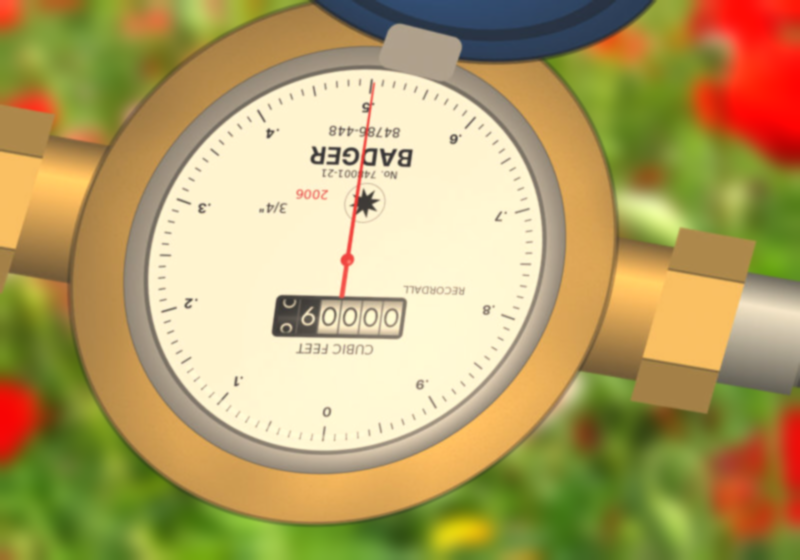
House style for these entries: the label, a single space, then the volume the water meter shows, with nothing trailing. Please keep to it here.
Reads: 98.50 ft³
